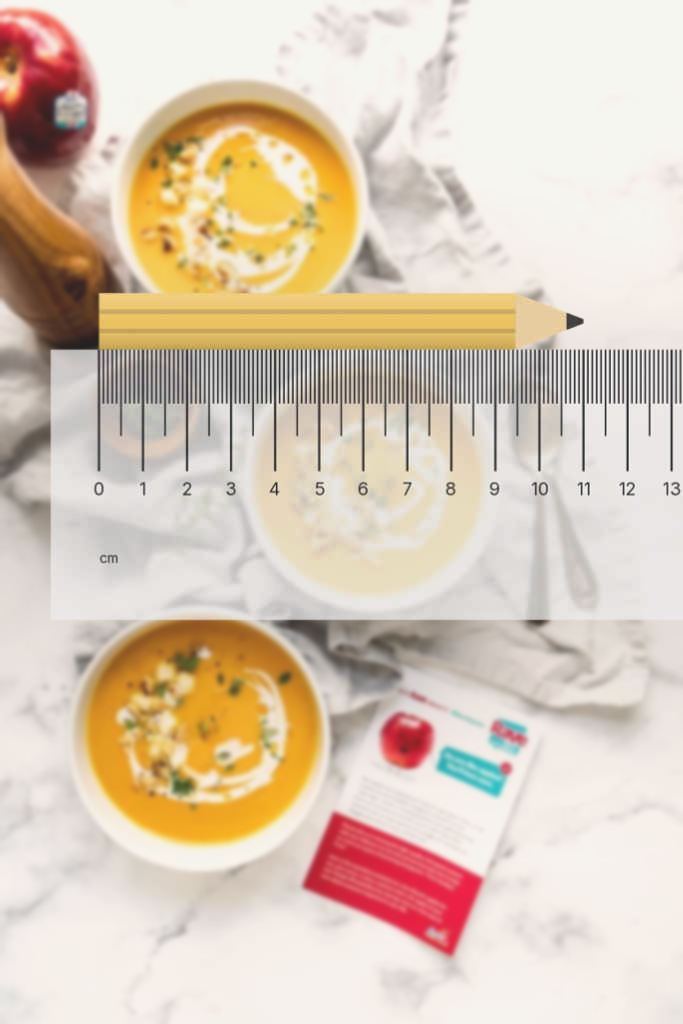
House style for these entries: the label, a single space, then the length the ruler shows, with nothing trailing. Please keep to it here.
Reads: 11 cm
